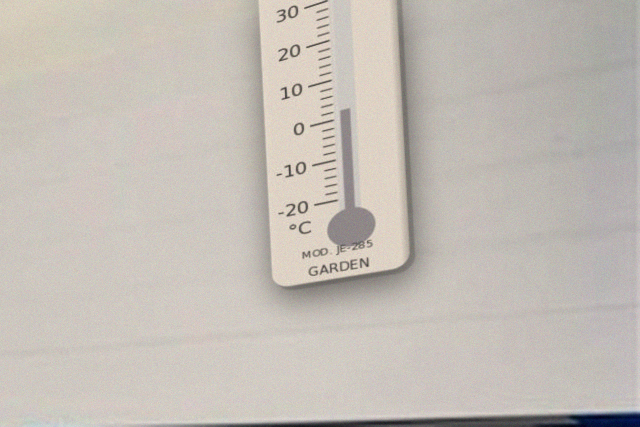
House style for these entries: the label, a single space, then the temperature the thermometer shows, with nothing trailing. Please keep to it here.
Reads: 2 °C
